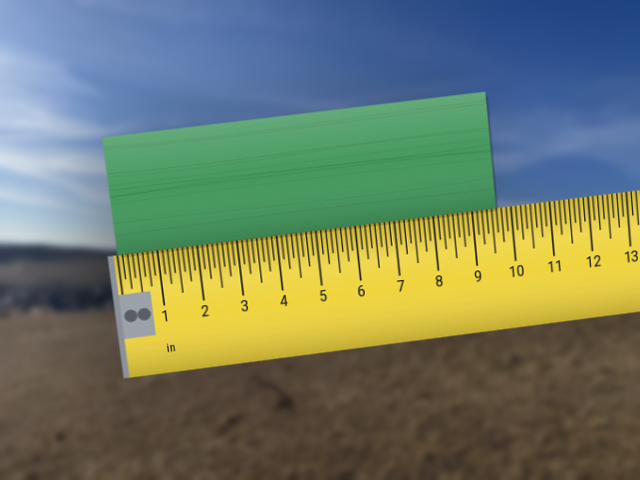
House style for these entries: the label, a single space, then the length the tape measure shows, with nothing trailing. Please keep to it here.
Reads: 9.625 in
